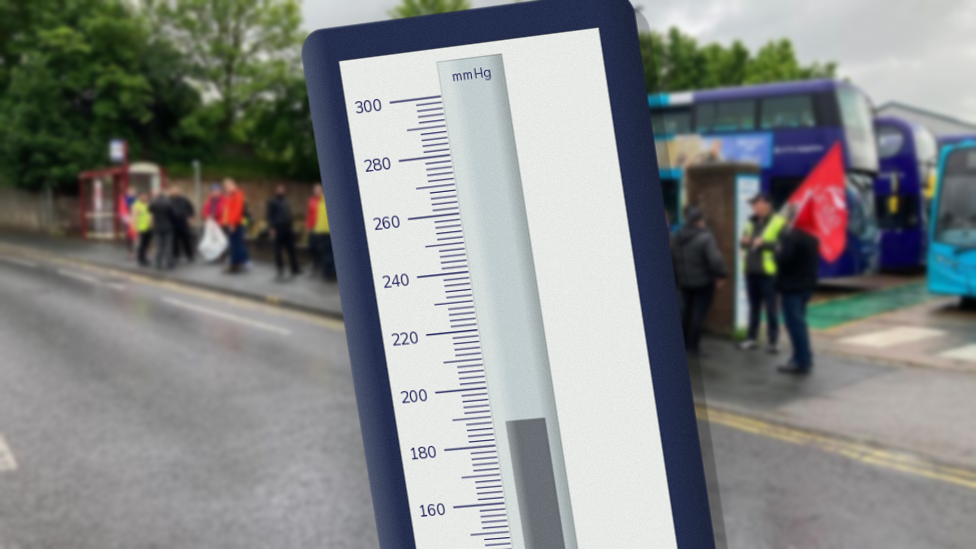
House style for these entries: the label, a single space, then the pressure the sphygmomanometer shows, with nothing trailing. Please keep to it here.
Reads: 188 mmHg
